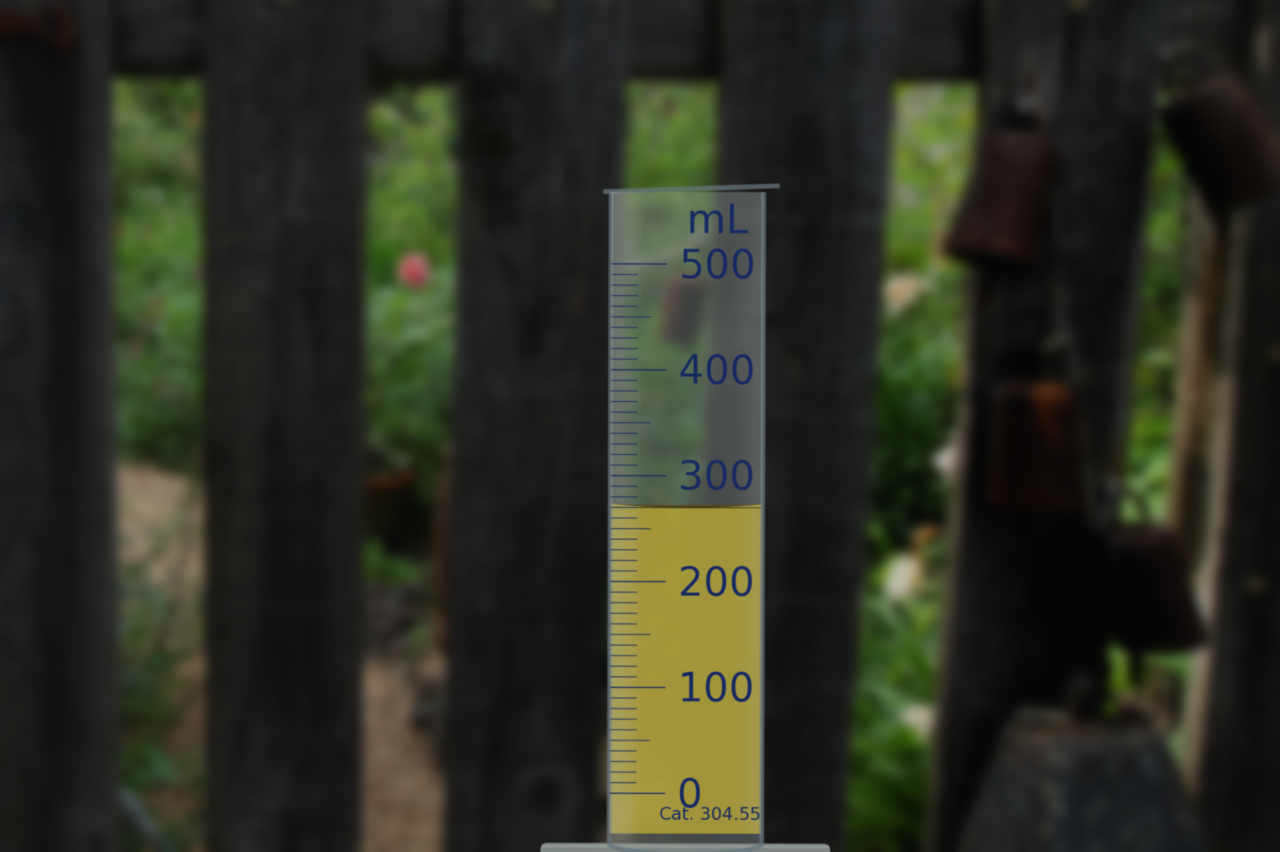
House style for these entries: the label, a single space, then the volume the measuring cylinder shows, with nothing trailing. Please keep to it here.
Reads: 270 mL
